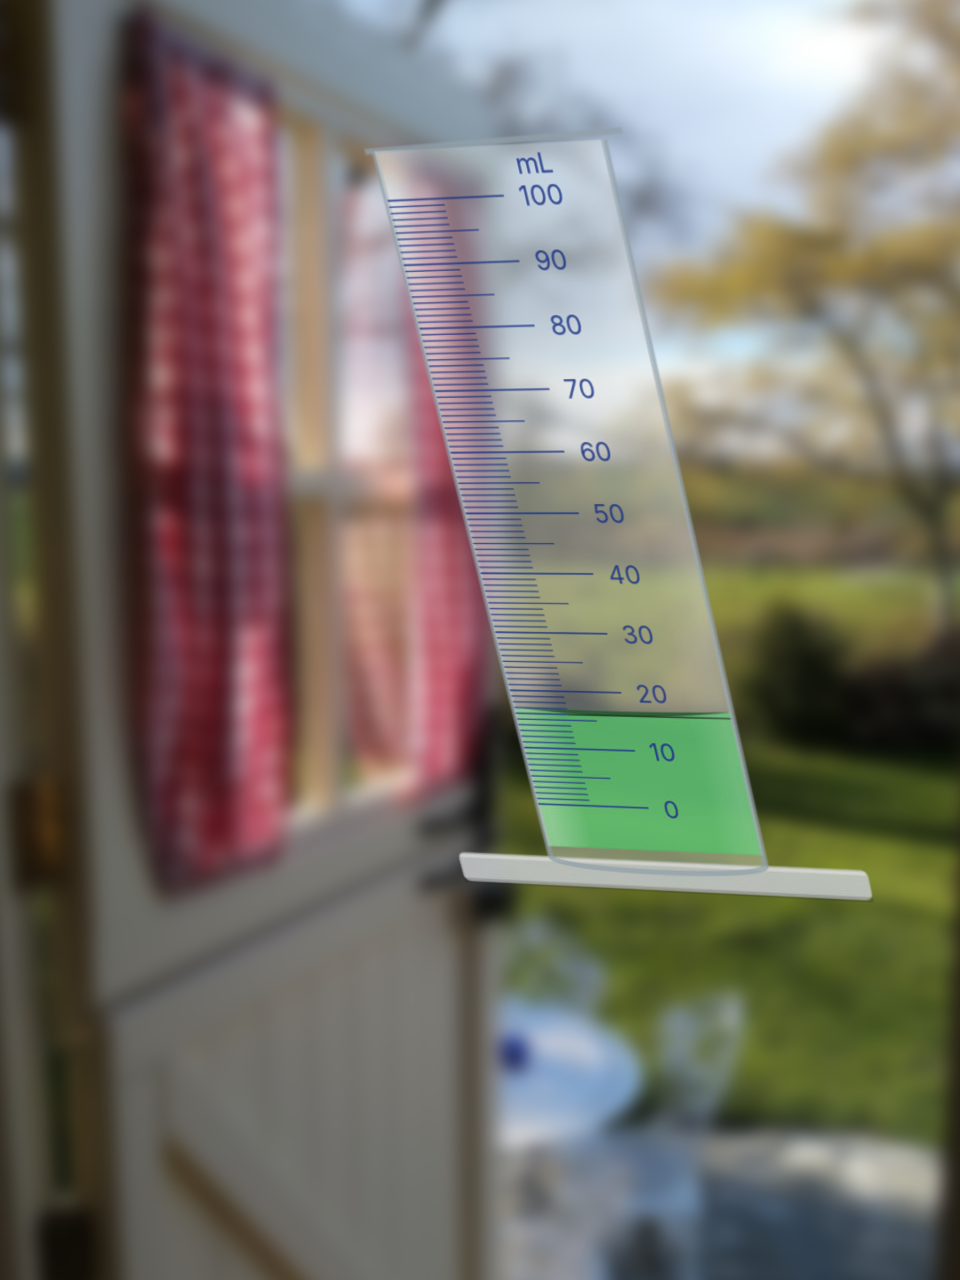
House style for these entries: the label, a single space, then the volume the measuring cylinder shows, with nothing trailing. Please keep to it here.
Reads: 16 mL
